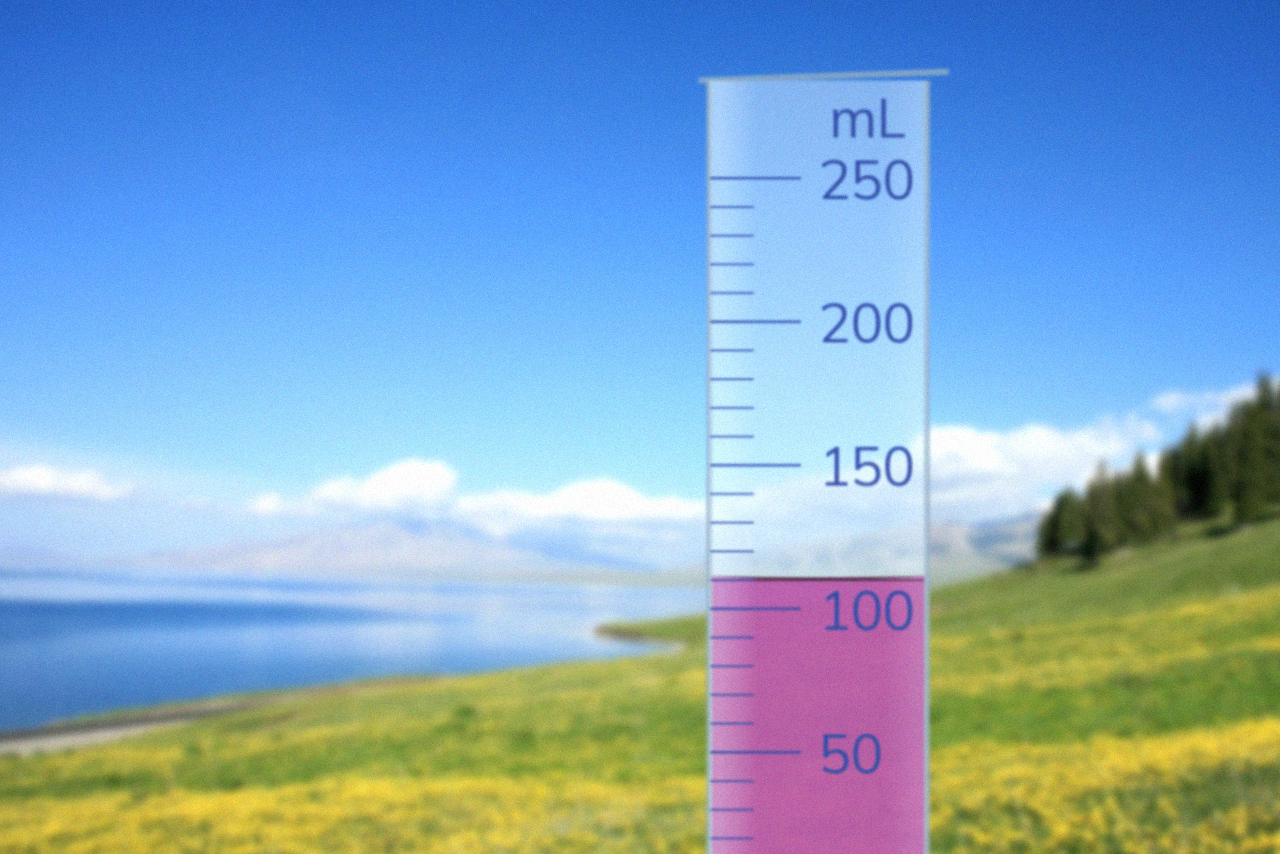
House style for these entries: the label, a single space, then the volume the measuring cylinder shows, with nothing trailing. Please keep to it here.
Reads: 110 mL
